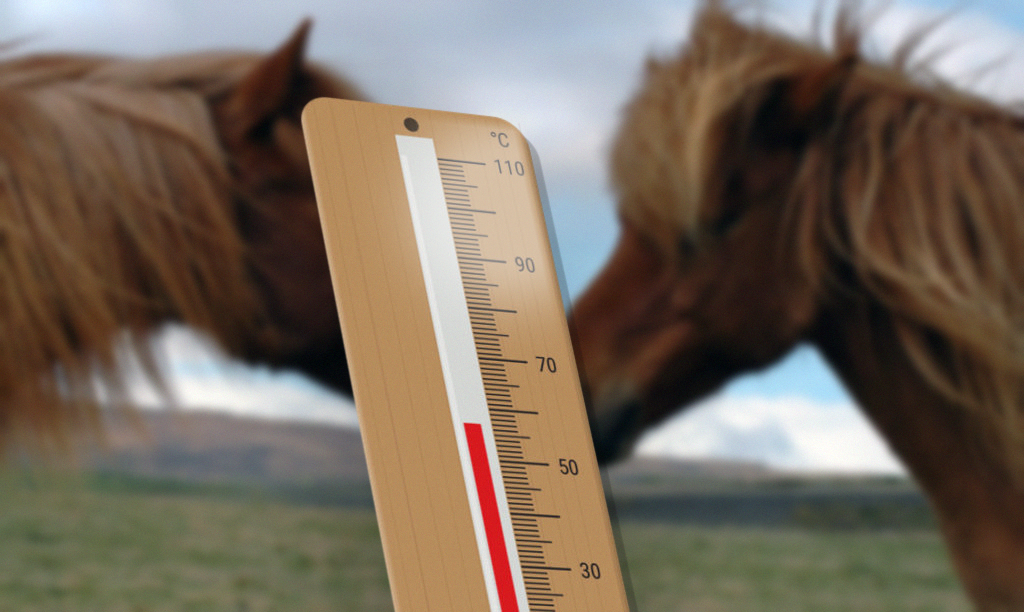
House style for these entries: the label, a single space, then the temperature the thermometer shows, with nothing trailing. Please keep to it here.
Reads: 57 °C
